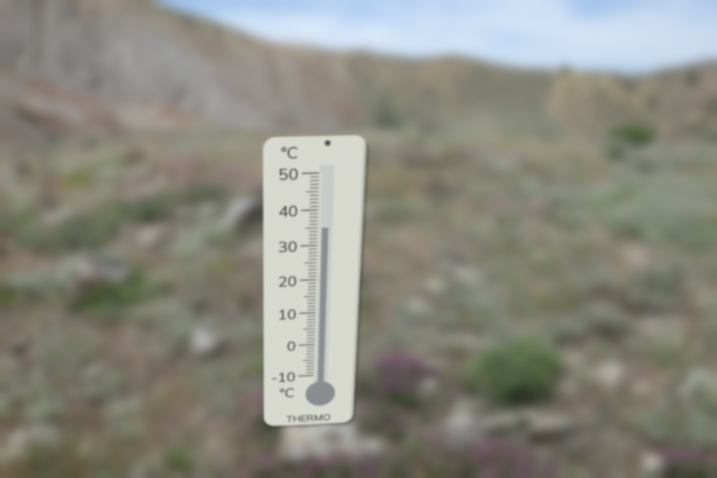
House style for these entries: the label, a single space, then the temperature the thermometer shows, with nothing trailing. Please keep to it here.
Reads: 35 °C
